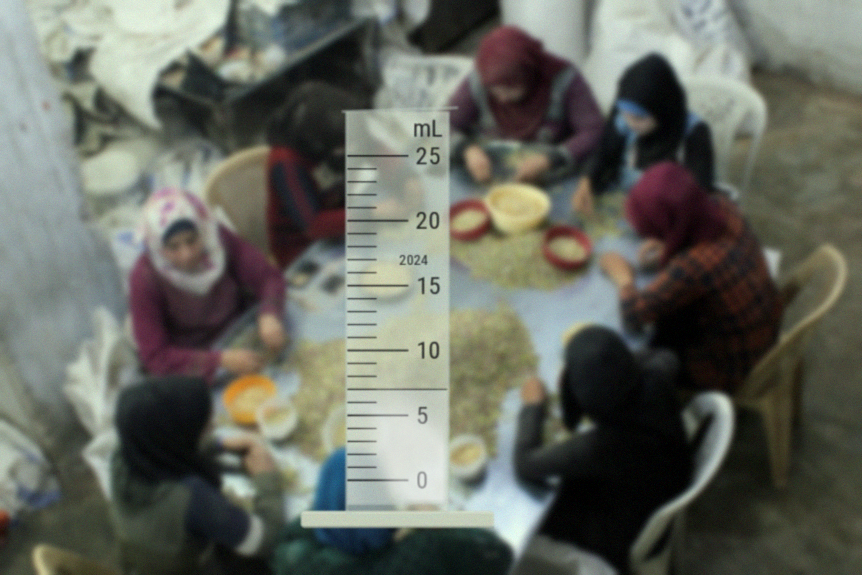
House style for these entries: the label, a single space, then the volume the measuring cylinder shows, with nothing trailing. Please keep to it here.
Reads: 7 mL
